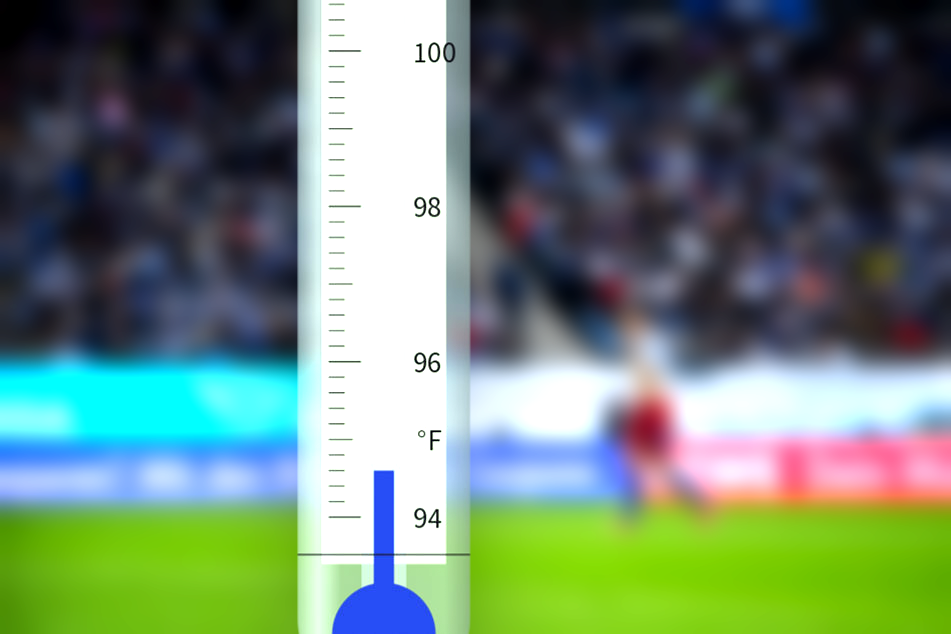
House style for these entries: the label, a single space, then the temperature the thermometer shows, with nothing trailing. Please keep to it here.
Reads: 94.6 °F
